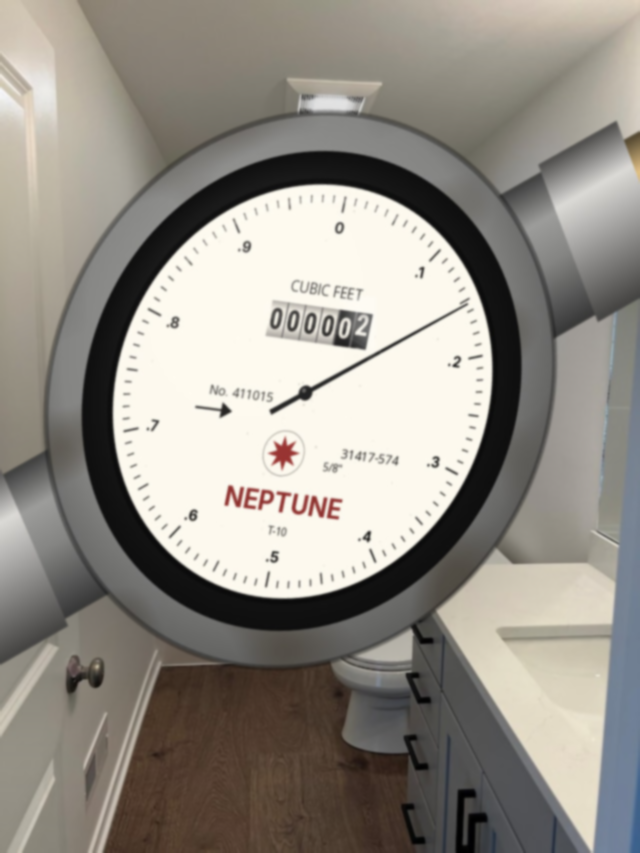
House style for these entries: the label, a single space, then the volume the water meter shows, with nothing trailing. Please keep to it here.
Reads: 2.15 ft³
